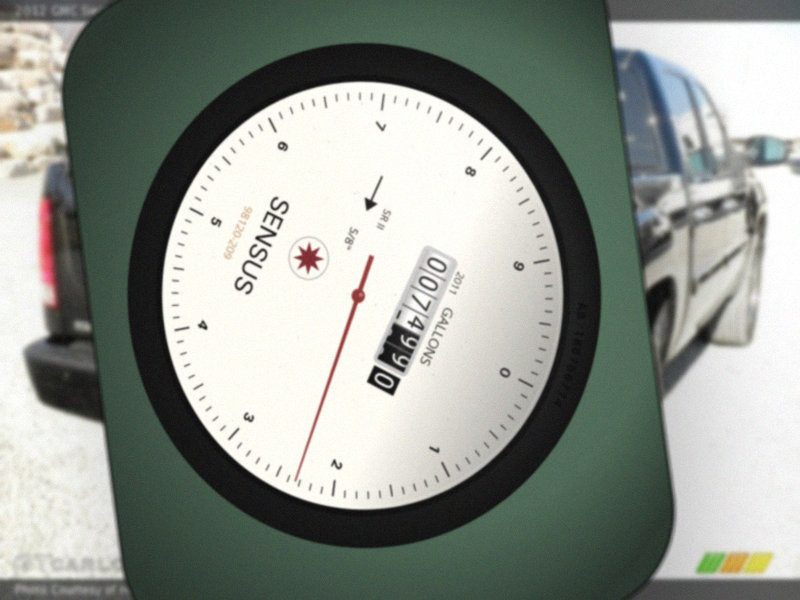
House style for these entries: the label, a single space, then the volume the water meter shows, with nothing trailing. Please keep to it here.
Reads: 74992.3 gal
